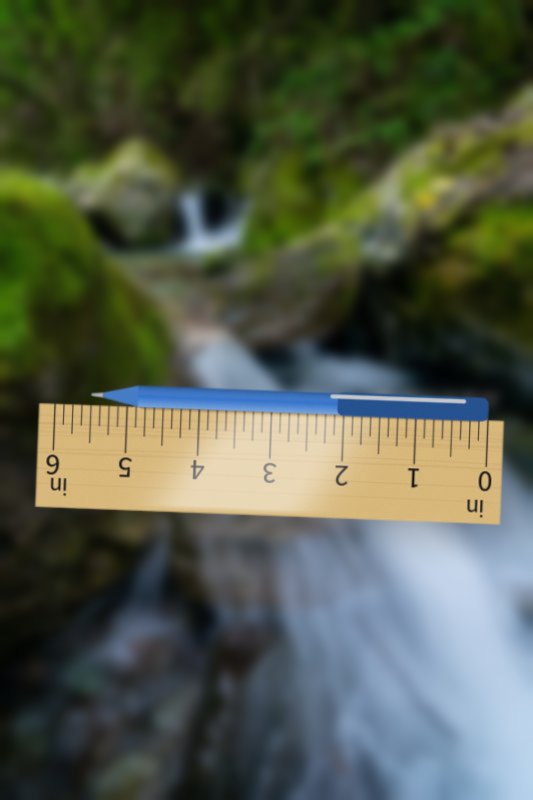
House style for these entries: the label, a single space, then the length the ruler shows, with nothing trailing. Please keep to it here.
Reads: 5.5 in
